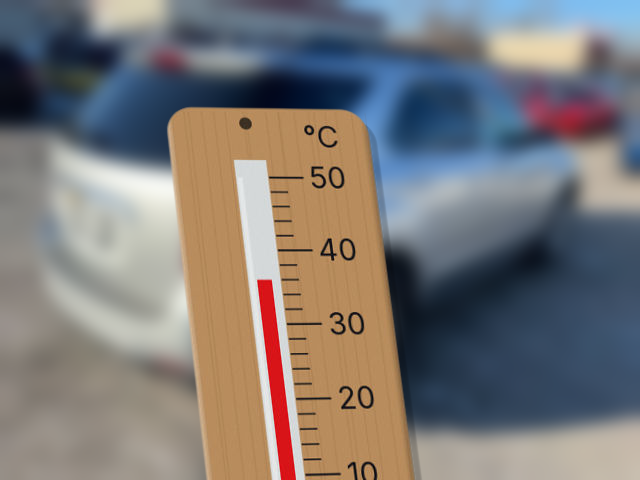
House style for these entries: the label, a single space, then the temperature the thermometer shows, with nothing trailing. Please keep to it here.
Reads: 36 °C
